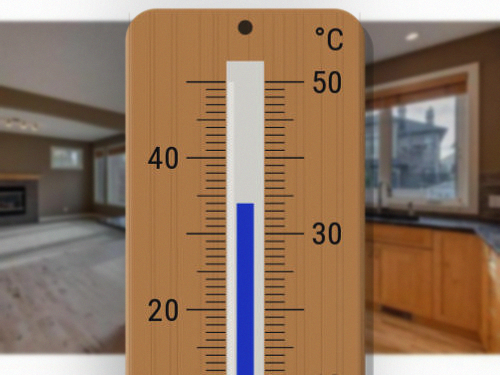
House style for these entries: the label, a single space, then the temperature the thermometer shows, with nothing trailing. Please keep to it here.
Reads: 34 °C
